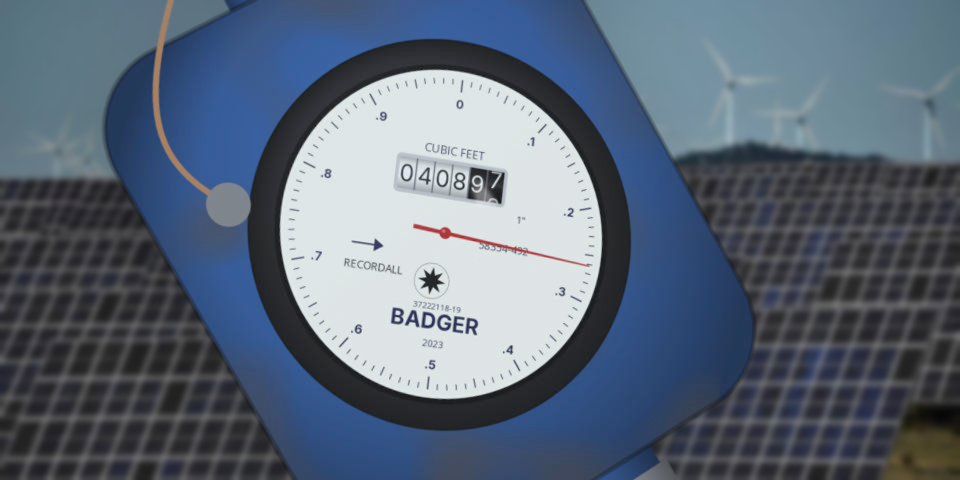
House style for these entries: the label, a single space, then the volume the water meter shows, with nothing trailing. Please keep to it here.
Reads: 40897.26 ft³
